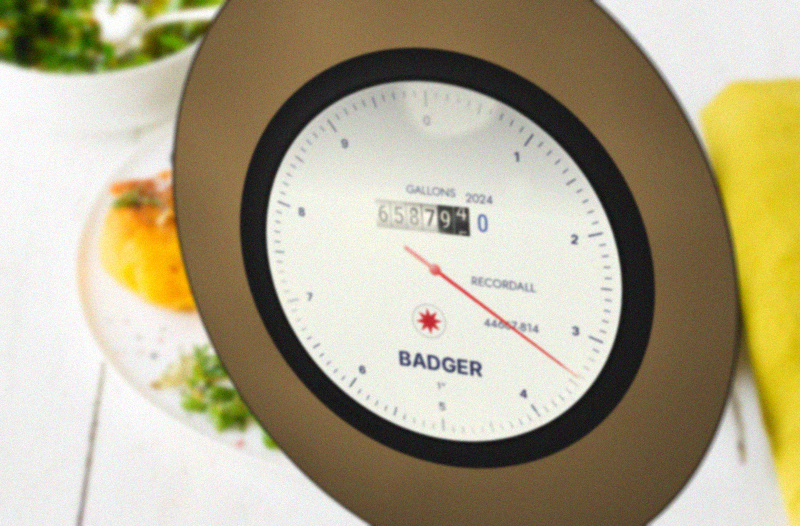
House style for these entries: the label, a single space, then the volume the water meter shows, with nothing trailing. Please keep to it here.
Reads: 6587943.4 gal
